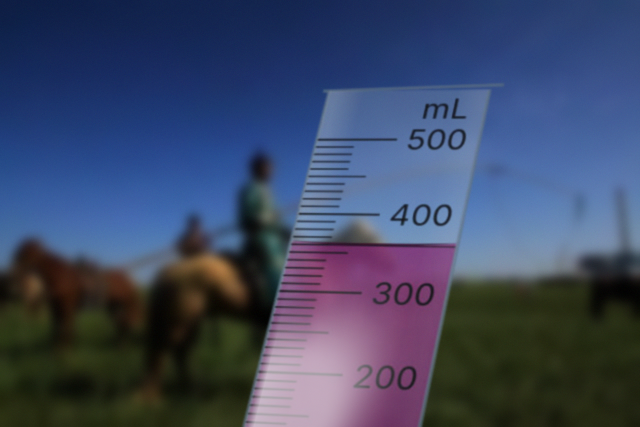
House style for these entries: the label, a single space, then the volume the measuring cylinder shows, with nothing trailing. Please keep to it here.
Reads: 360 mL
